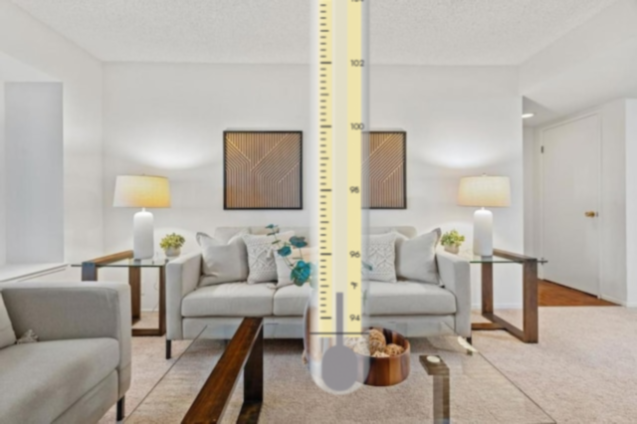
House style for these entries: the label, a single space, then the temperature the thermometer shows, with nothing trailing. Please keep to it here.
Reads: 94.8 °F
